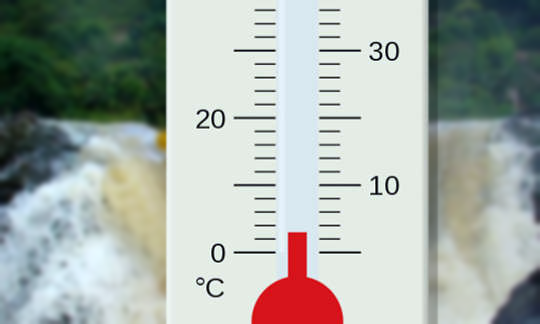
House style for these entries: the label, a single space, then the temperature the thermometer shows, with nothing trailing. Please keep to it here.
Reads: 3 °C
